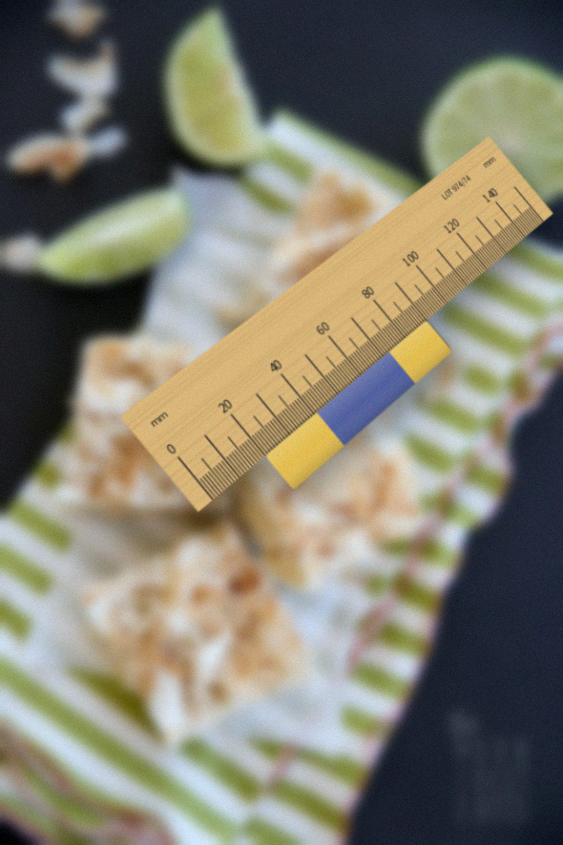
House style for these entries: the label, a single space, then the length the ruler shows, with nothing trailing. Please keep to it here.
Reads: 70 mm
